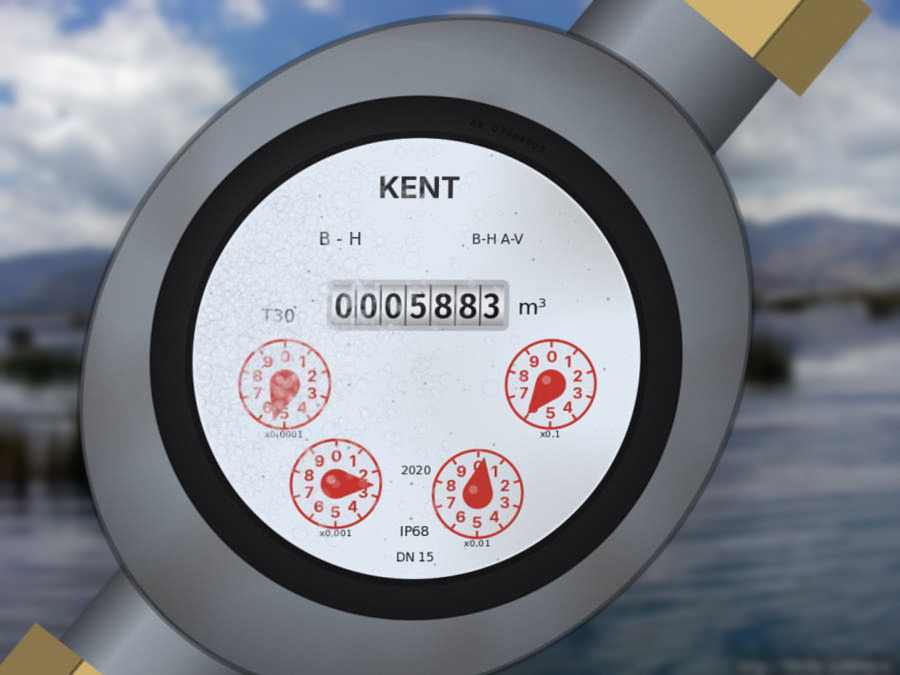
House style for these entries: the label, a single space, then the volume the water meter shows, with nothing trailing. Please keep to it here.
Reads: 5883.6025 m³
